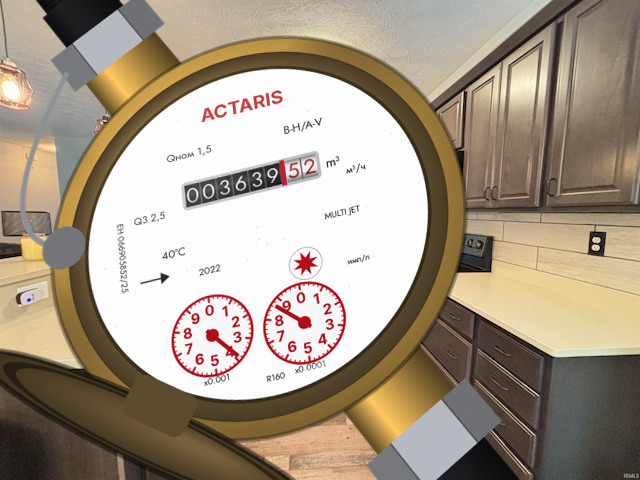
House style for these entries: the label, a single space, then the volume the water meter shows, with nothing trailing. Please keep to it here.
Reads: 3639.5238 m³
